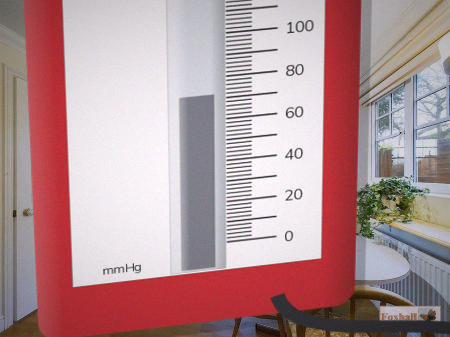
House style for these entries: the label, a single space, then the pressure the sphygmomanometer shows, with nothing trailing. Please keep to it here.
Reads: 72 mmHg
